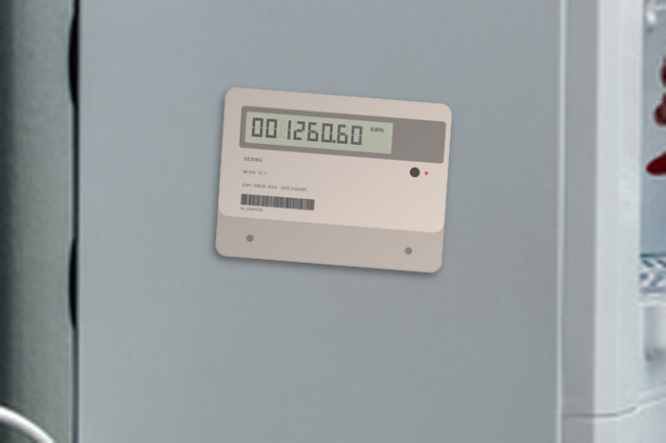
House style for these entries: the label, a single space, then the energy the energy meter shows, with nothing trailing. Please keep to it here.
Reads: 1260.60 kWh
